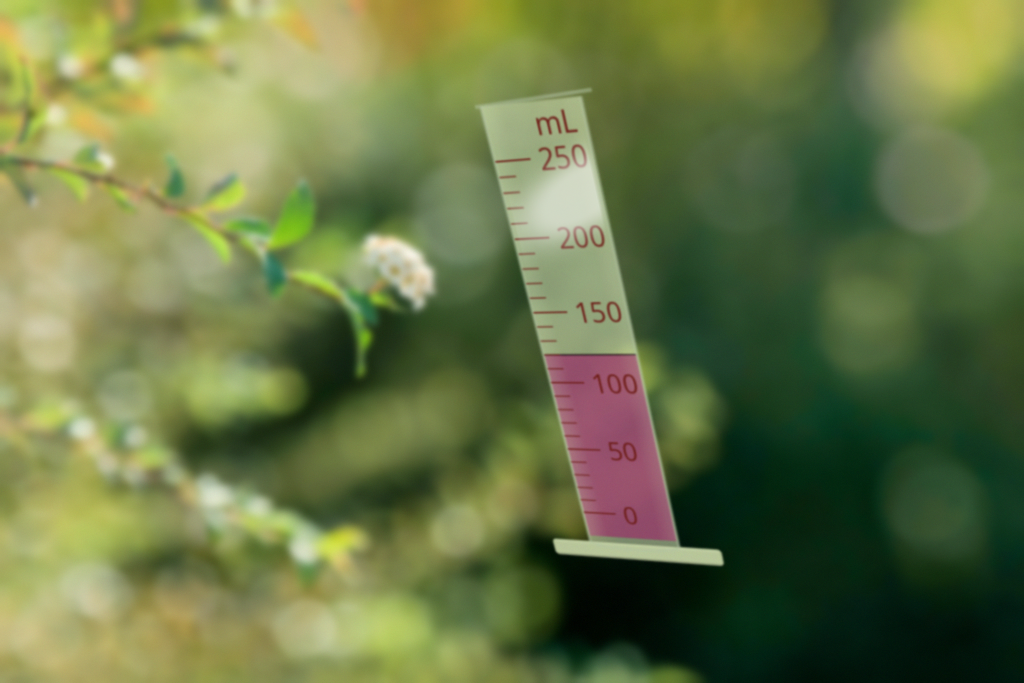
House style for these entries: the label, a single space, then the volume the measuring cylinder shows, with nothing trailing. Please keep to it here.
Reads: 120 mL
